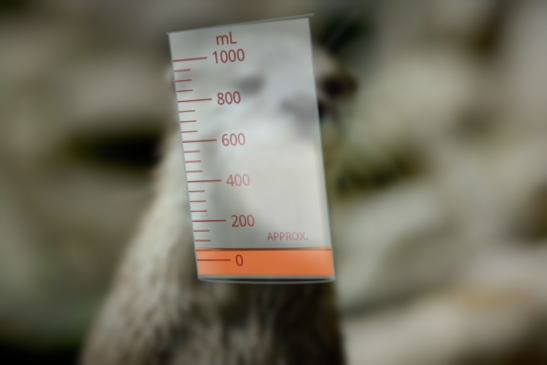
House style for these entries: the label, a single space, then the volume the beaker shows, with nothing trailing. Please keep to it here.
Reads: 50 mL
